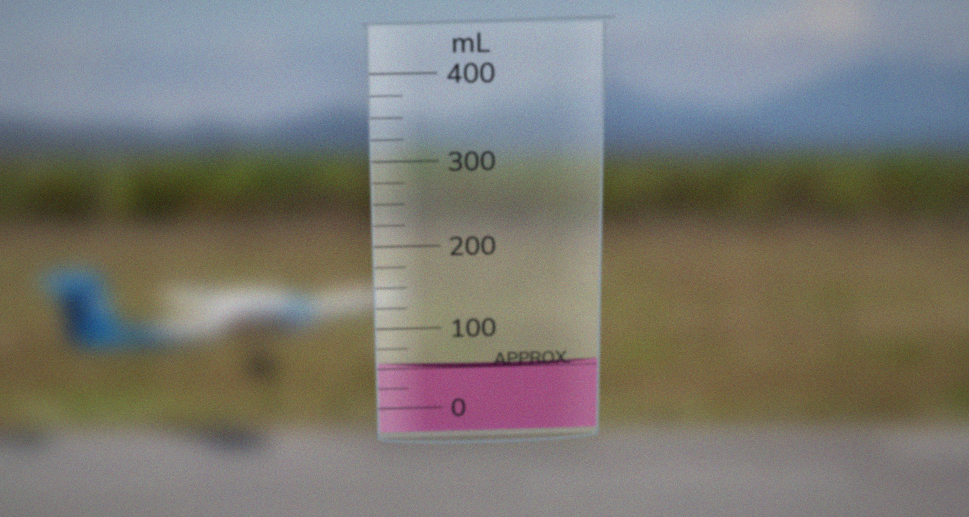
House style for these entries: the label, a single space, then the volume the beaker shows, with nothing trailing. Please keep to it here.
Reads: 50 mL
